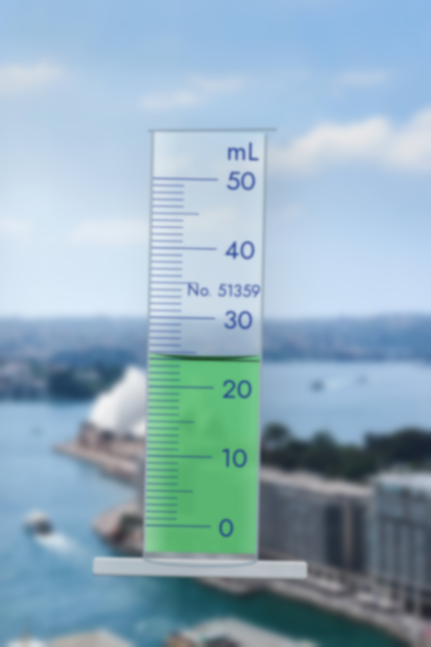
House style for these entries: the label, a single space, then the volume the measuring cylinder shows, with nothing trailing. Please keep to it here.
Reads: 24 mL
